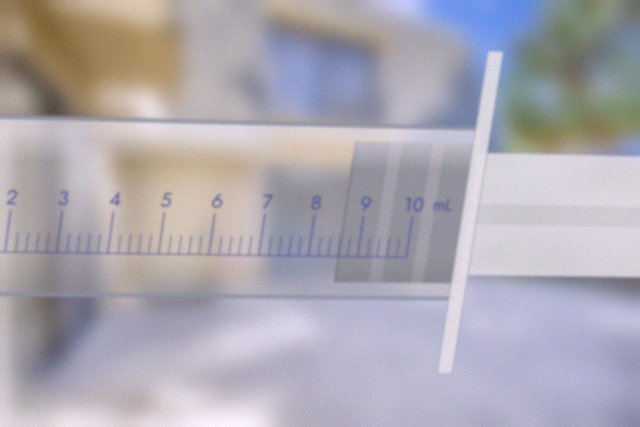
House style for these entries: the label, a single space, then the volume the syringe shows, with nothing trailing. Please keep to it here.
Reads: 8.6 mL
